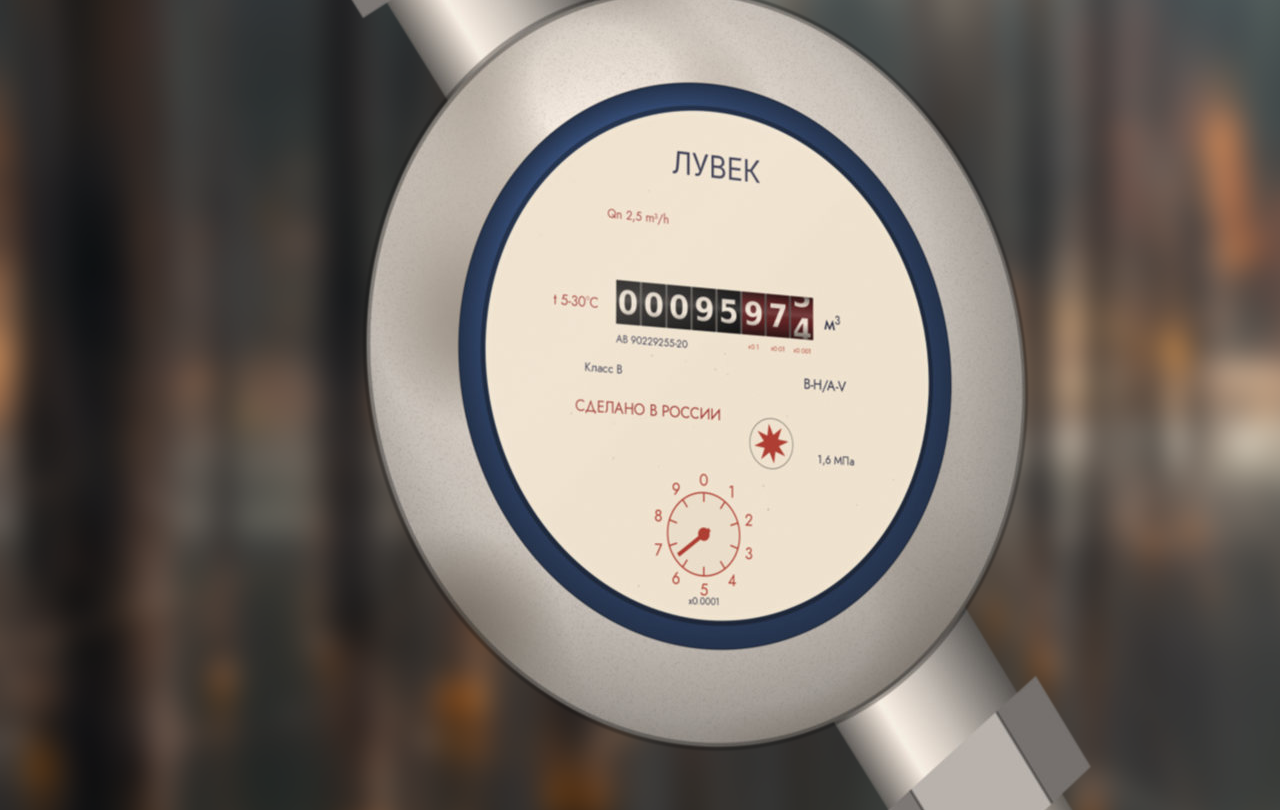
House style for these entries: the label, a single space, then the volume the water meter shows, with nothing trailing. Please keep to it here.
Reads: 95.9736 m³
